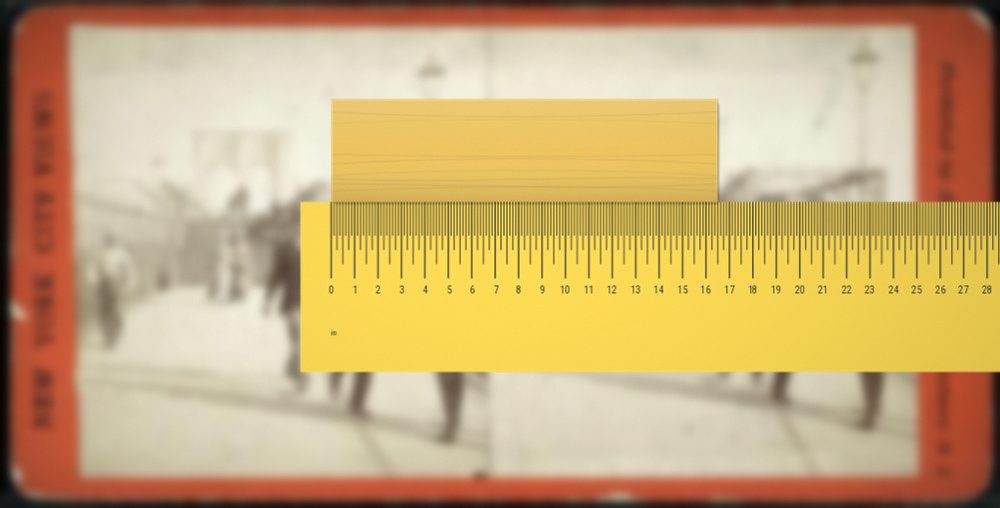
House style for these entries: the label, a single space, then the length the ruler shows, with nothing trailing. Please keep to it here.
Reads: 16.5 in
